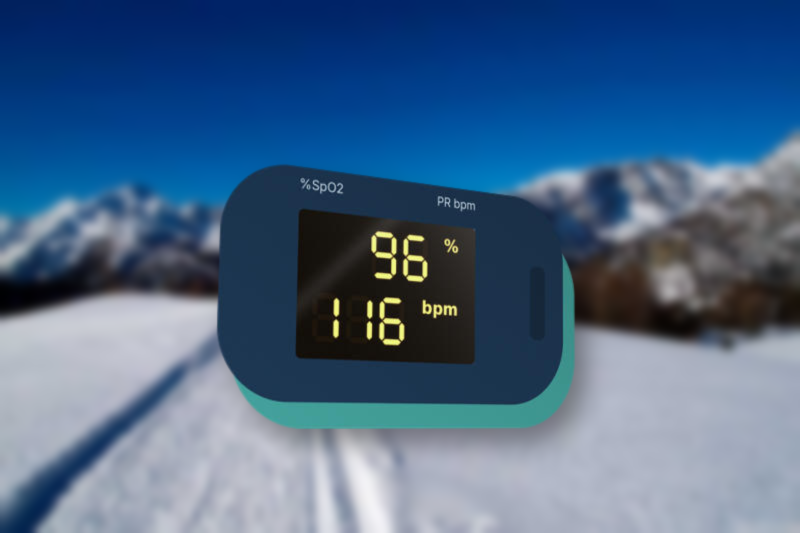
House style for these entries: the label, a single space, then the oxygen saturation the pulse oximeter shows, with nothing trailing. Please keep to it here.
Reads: 96 %
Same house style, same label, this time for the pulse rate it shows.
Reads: 116 bpm
